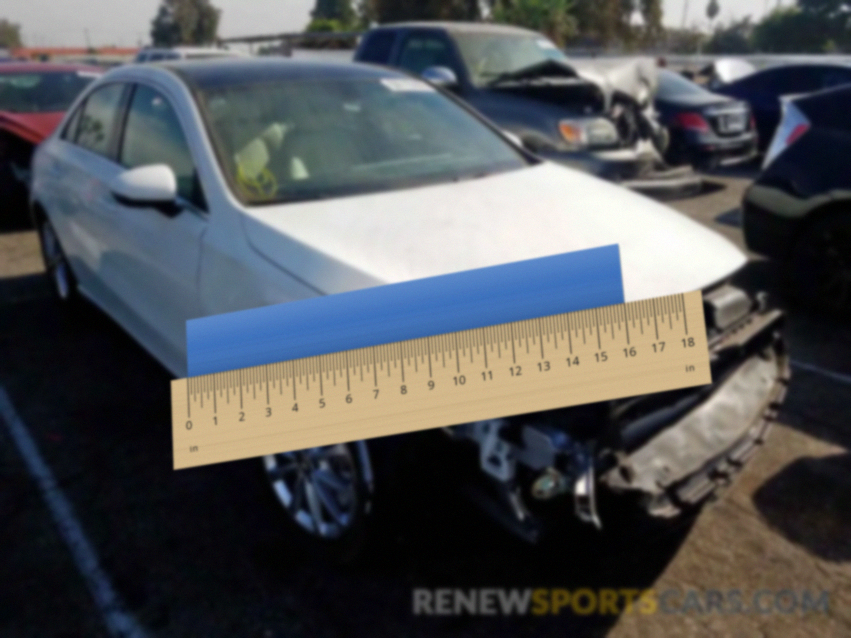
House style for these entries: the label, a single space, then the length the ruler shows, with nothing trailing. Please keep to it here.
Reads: 16 in
